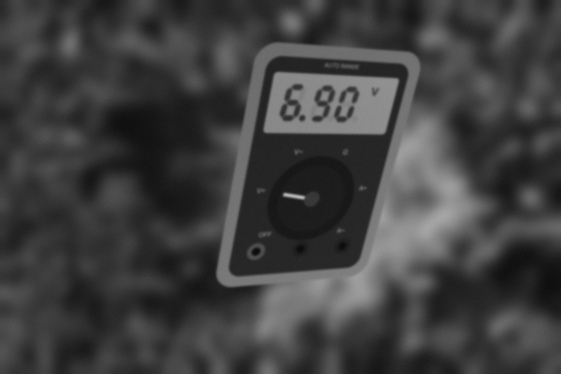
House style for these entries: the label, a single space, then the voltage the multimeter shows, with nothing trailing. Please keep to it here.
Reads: 6.90 V
